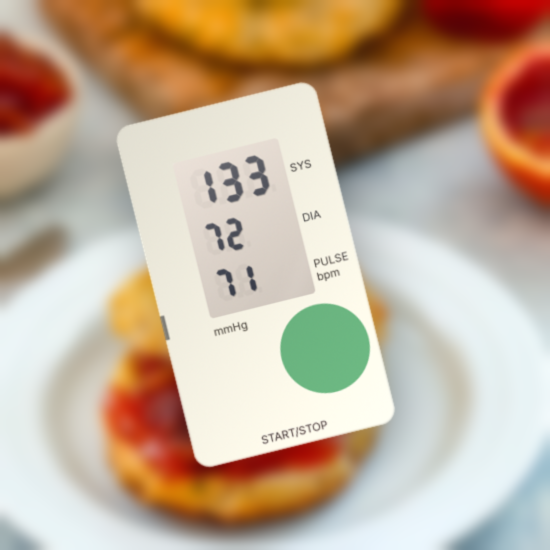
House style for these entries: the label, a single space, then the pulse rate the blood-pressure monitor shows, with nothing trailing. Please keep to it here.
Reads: 71 bpm
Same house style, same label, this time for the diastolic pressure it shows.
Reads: 72 mmHg
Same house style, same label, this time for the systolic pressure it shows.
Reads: 133 mmHg
